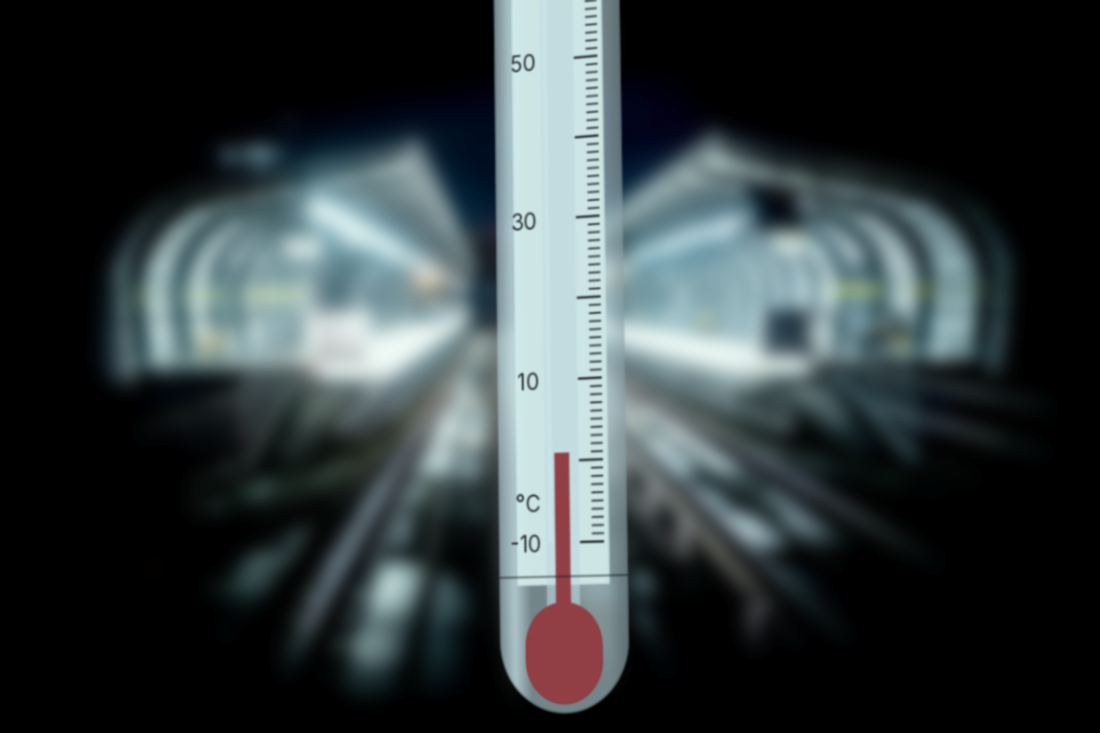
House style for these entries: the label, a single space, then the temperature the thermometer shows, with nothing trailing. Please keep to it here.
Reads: 1 °C
